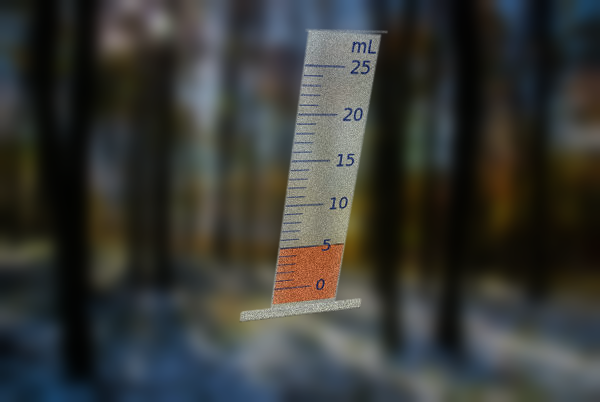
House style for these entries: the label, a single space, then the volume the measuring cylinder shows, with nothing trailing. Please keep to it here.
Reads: 5 mL
